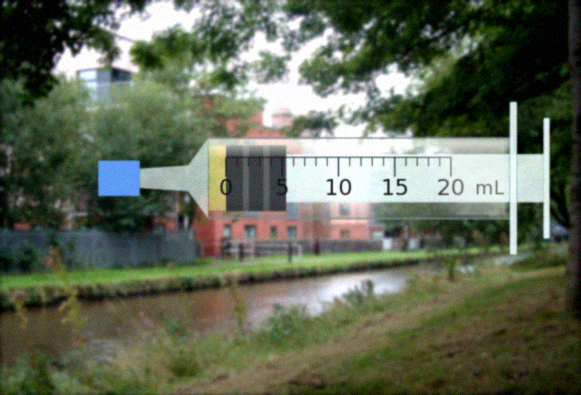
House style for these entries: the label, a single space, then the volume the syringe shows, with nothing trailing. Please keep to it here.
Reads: 0 mL
